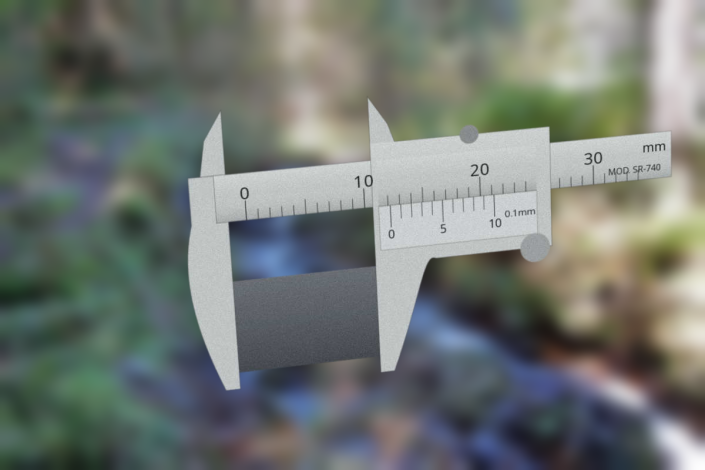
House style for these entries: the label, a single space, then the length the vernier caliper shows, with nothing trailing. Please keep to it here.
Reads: 12.2 mm
